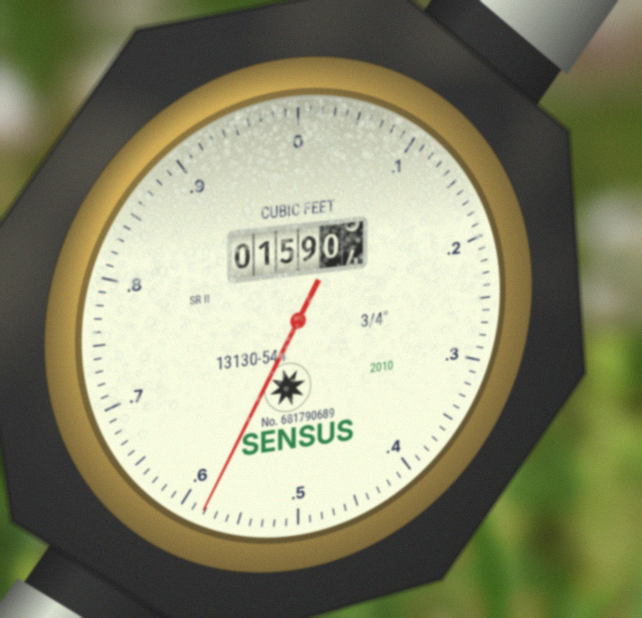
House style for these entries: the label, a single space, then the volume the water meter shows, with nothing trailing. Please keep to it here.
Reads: 15903.58 ft³
